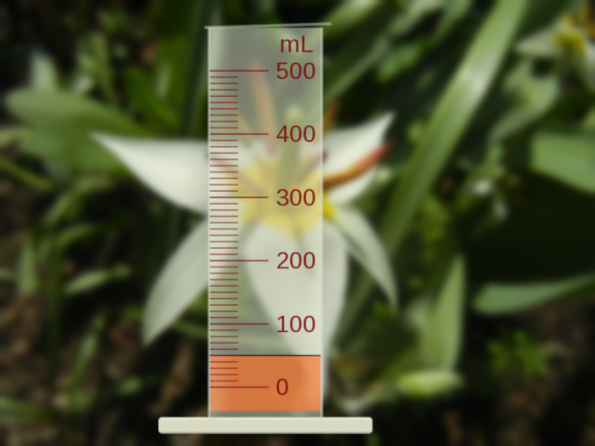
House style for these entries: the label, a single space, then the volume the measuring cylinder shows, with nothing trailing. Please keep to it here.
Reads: 50 mL
